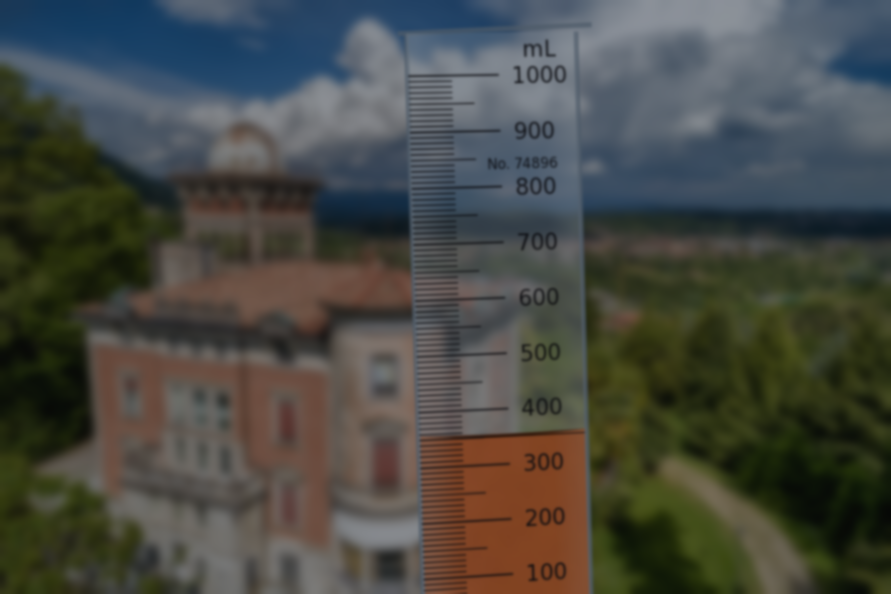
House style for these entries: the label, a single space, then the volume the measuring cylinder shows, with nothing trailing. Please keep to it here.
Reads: 350 mL
